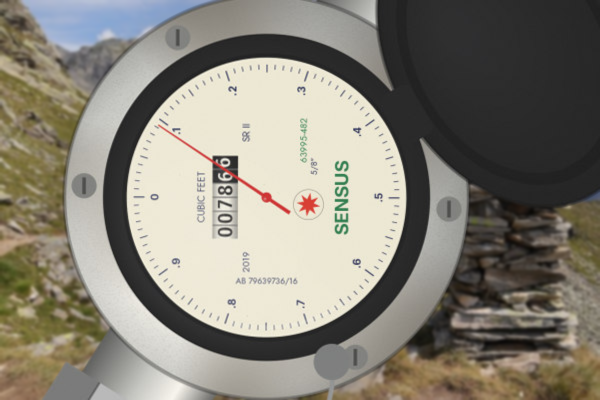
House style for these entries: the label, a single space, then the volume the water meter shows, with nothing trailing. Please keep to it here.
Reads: 7866.09 ft³
